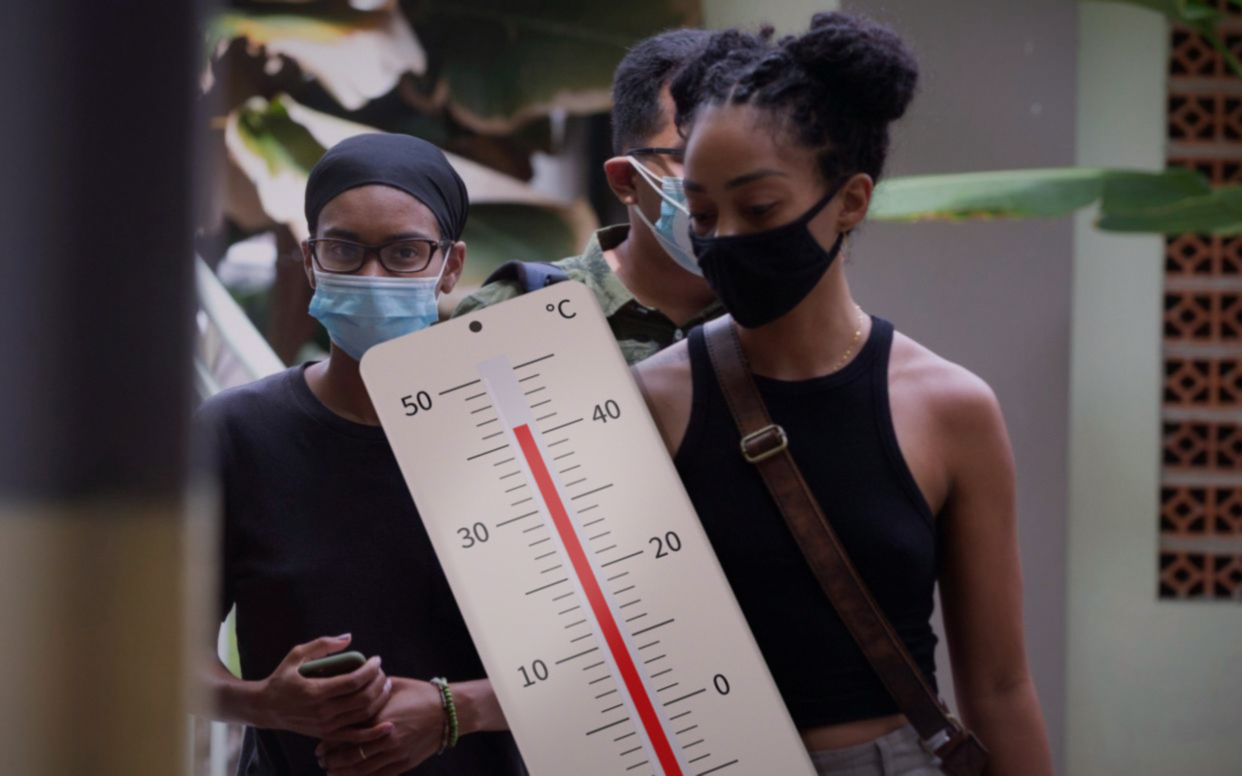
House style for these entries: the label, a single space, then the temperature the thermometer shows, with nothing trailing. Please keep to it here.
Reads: 42 °C
